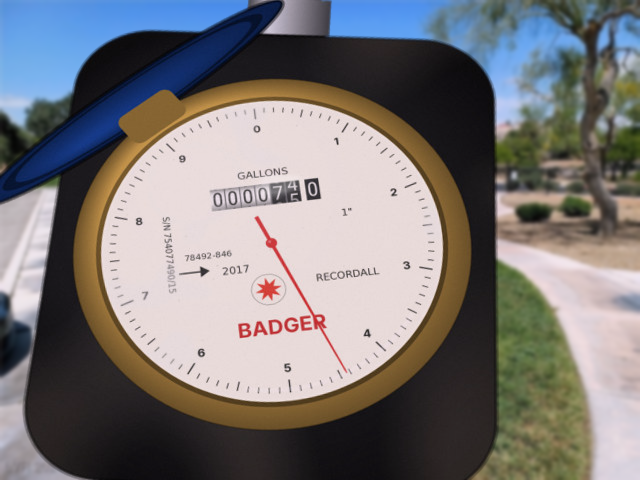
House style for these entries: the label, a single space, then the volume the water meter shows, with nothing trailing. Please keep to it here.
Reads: 744.4 gal
